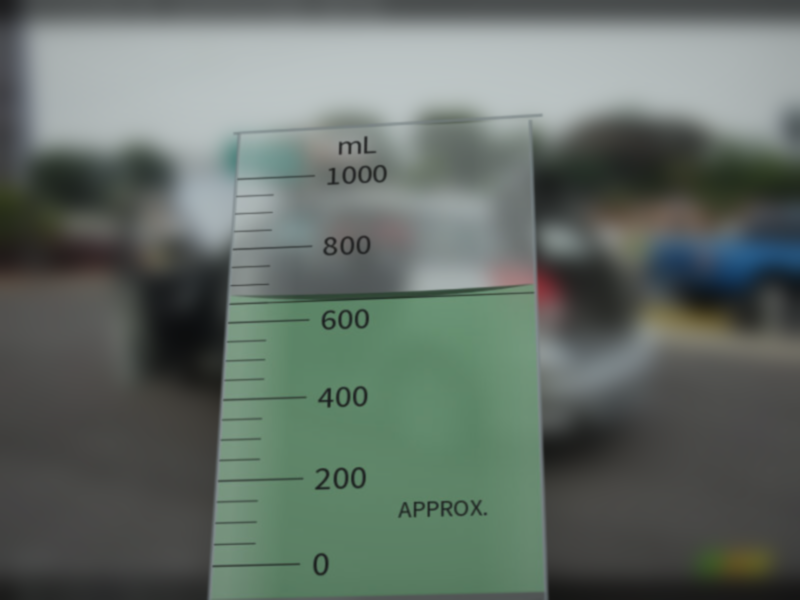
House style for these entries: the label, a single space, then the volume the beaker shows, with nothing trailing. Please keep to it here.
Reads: 650 mL
